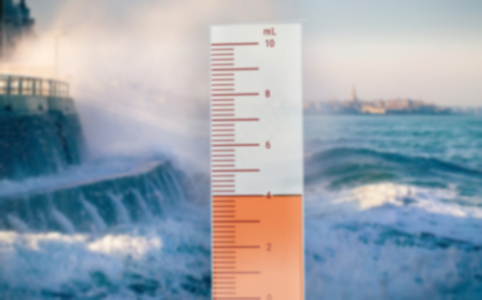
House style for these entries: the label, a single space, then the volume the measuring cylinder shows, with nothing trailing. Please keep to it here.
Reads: 4 mL
